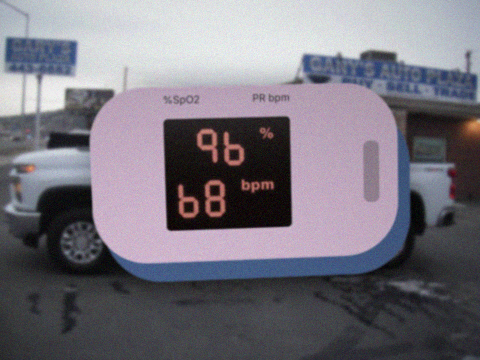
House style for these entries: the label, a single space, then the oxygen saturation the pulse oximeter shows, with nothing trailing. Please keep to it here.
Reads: 96 %
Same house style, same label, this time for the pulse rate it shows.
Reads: 68 bpm
